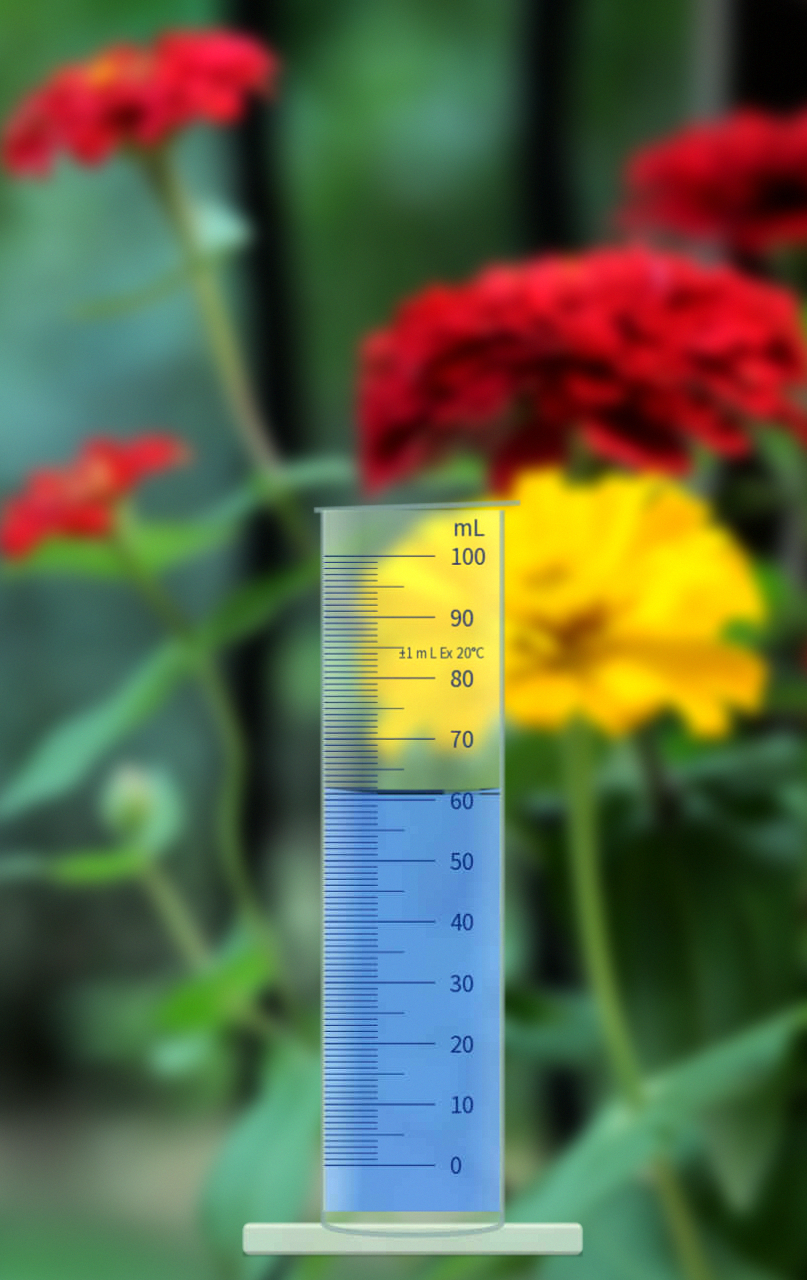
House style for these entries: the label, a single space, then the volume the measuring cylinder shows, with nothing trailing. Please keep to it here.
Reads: 61 mL
